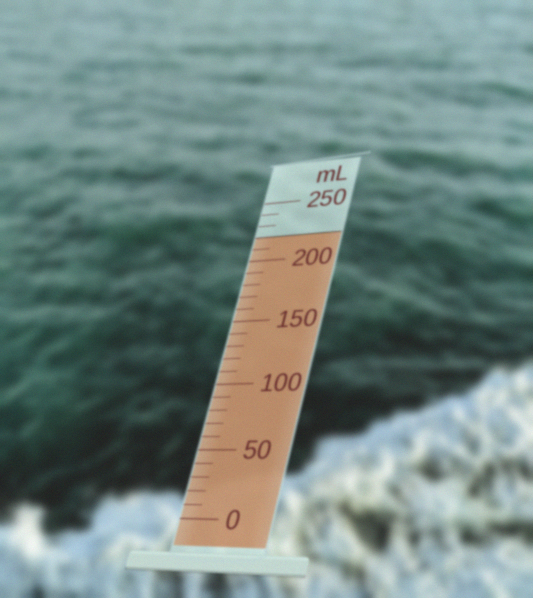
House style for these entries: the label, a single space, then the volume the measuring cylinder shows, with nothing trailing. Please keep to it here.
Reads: 220 mL
